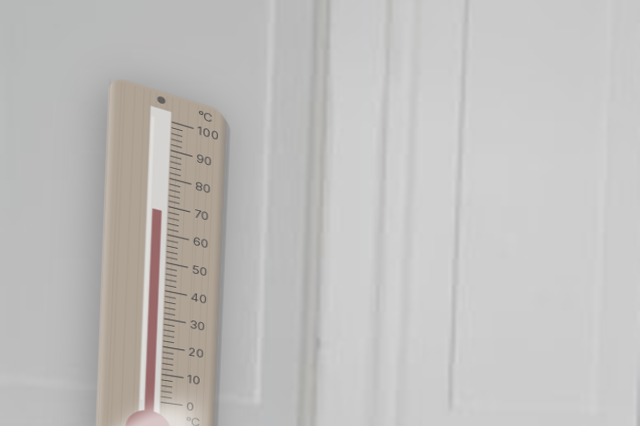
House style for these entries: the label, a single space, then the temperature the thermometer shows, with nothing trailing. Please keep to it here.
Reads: 68 °C
